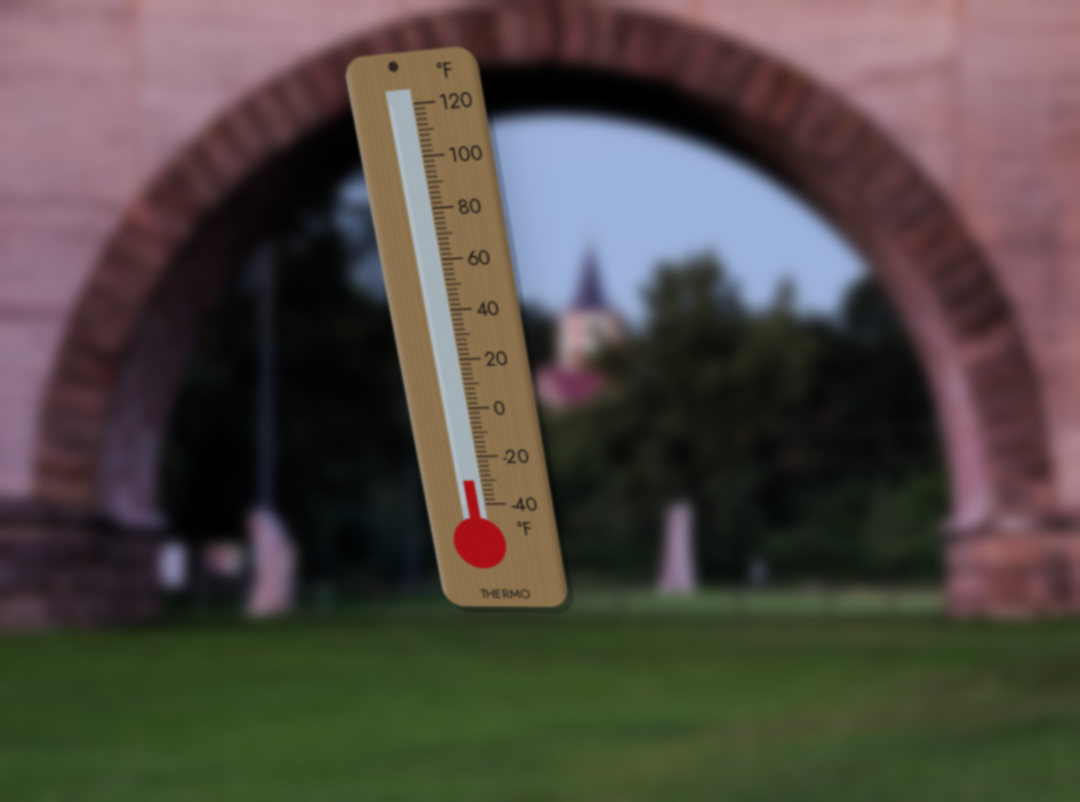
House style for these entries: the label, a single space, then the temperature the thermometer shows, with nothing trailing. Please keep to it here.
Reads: -30 °F
